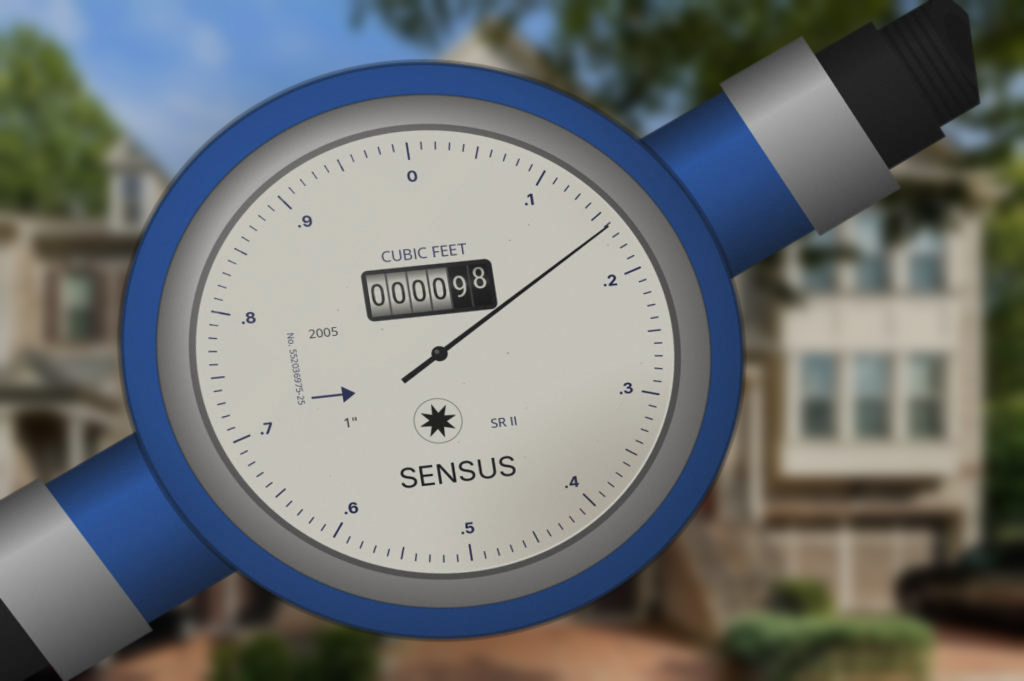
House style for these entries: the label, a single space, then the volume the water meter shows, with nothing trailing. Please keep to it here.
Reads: 98.16 ft³
